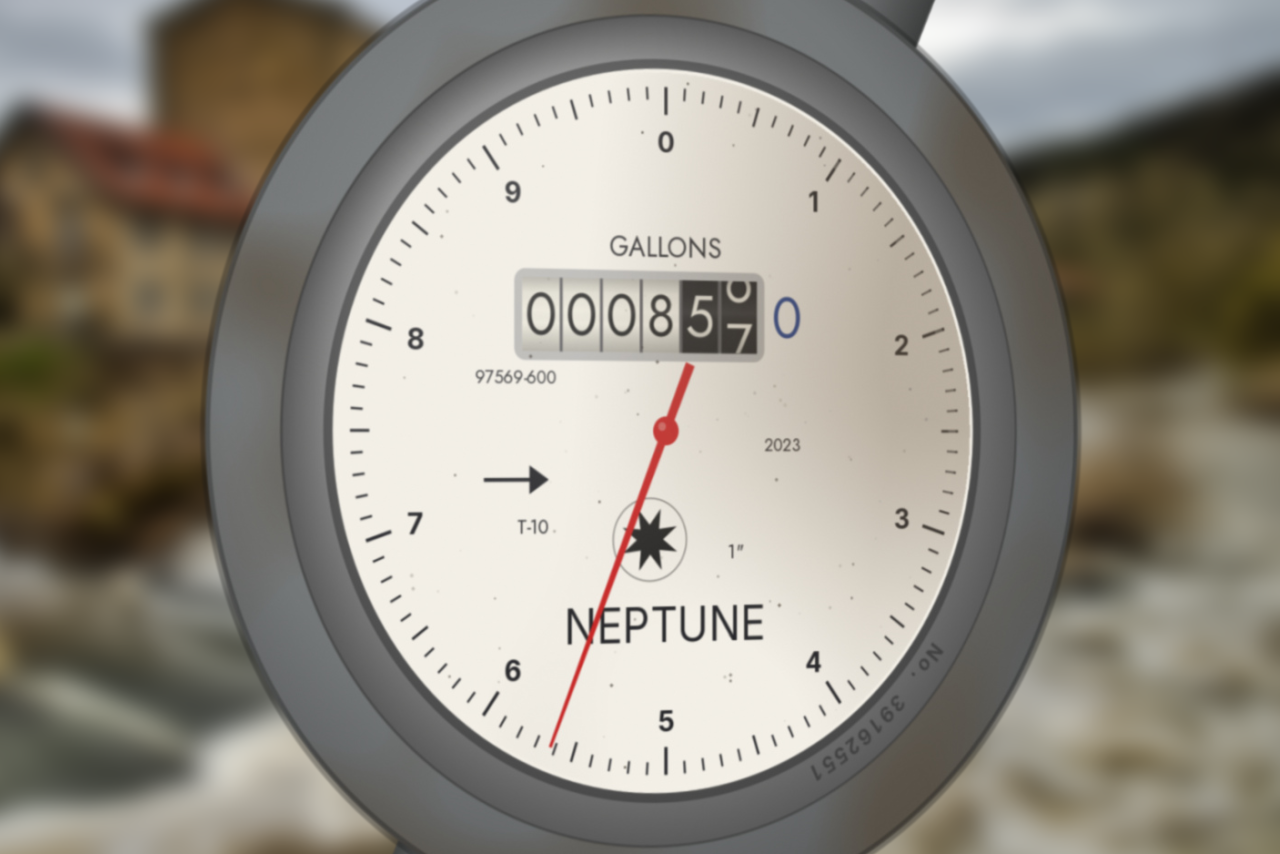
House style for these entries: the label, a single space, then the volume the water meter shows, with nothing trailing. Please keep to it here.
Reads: 8565.6 gal
